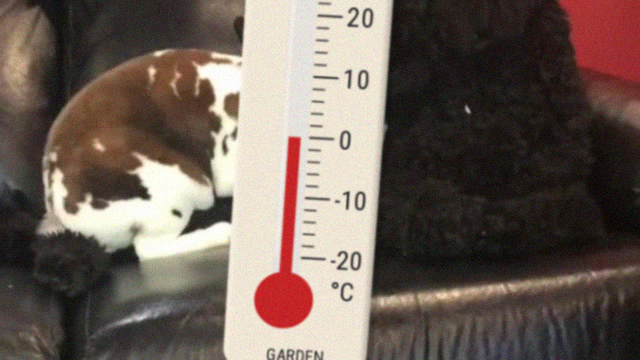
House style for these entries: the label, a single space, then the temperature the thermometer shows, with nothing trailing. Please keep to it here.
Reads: 0 °C
